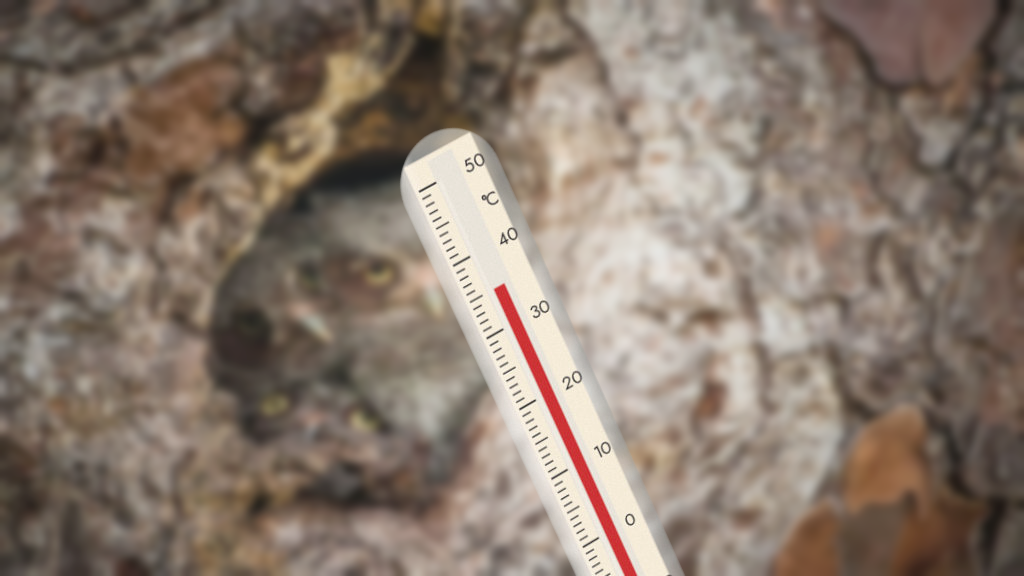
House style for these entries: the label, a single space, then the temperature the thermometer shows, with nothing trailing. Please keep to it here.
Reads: 35 °C
